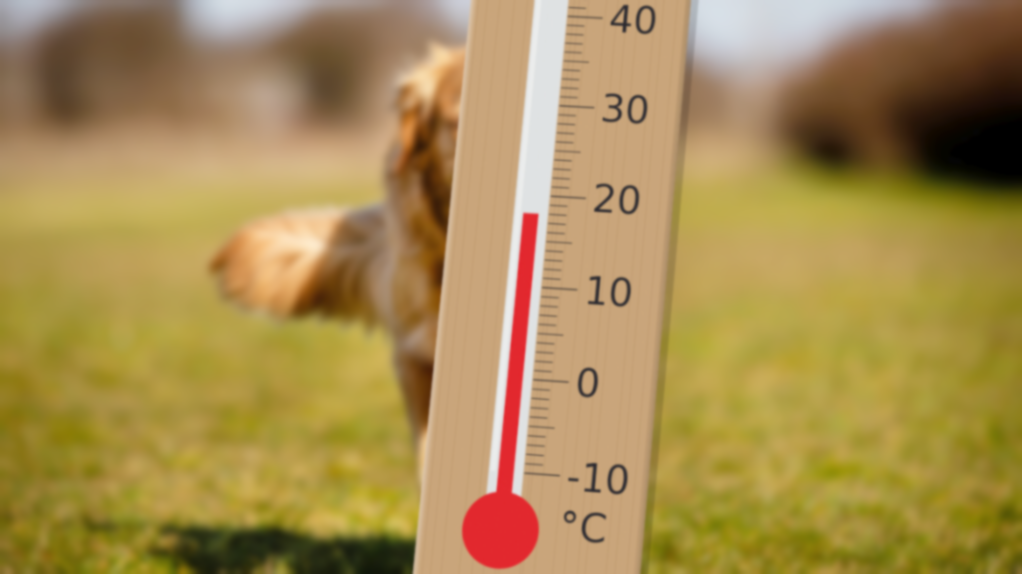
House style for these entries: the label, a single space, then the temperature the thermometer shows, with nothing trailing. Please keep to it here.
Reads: 18 °C
